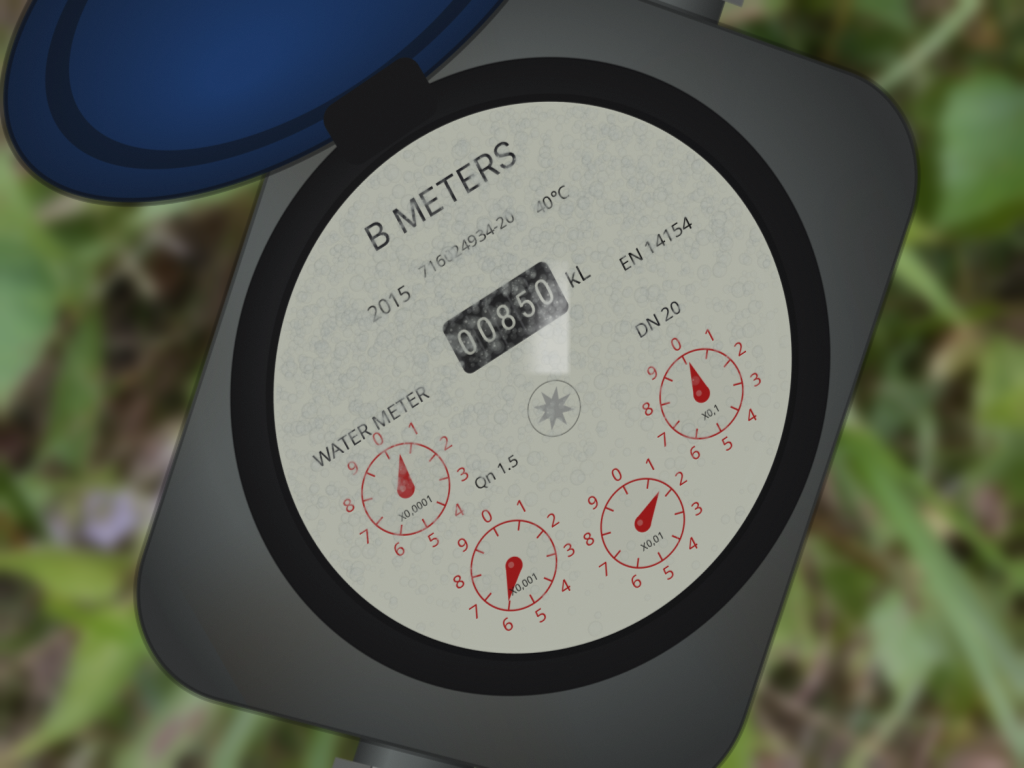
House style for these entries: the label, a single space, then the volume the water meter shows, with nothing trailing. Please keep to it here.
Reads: 850.0160 kL
